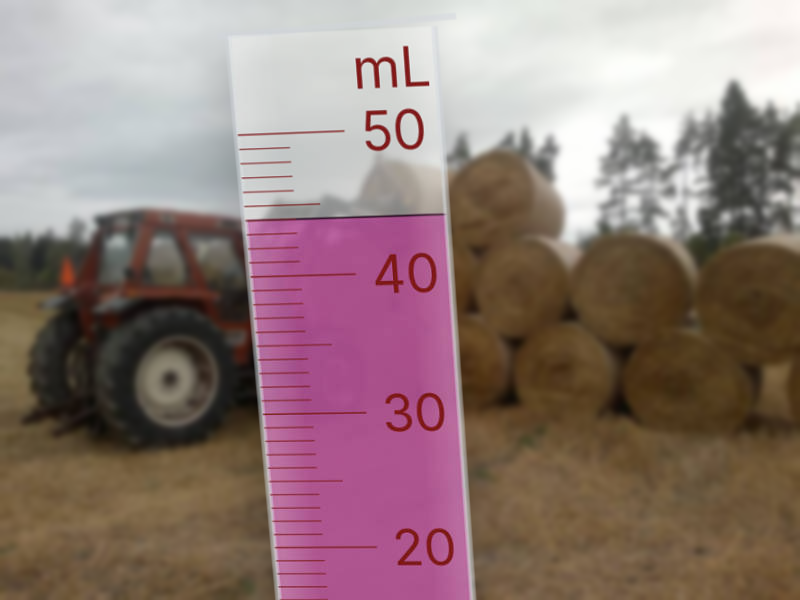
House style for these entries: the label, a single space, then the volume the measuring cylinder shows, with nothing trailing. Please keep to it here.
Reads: 44 mL
